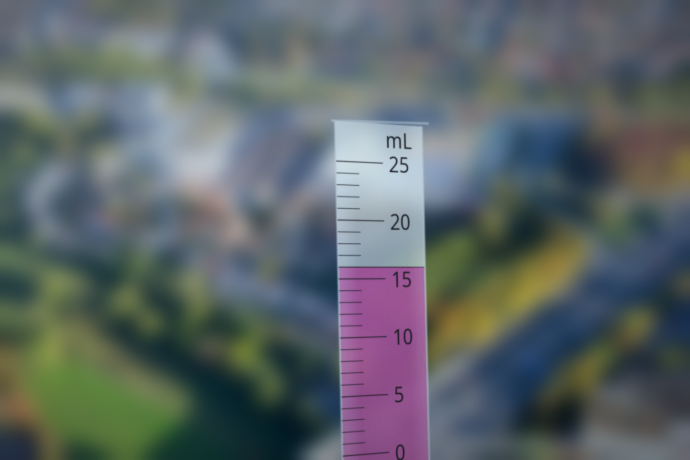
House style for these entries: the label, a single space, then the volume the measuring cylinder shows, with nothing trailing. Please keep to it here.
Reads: 16 mL
